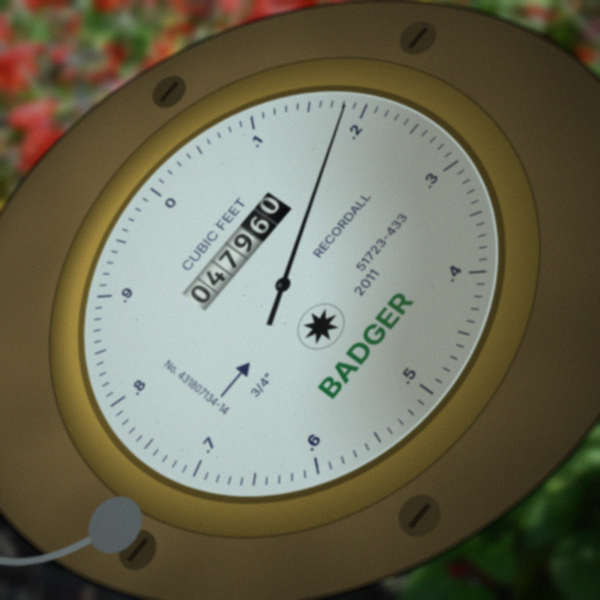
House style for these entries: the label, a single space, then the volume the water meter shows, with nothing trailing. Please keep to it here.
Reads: 47960.18 ft³
